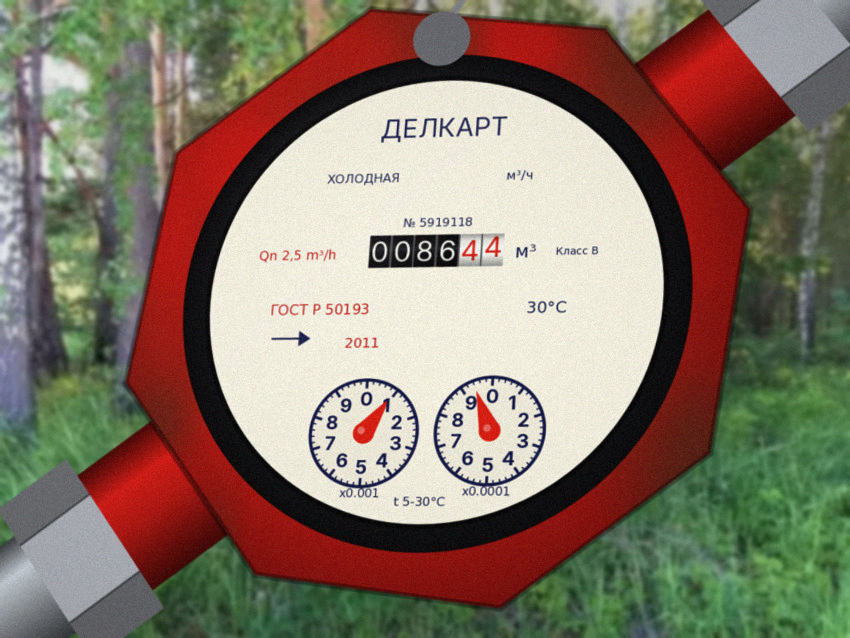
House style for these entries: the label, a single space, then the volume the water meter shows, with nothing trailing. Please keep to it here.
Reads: 86.4409 m³
